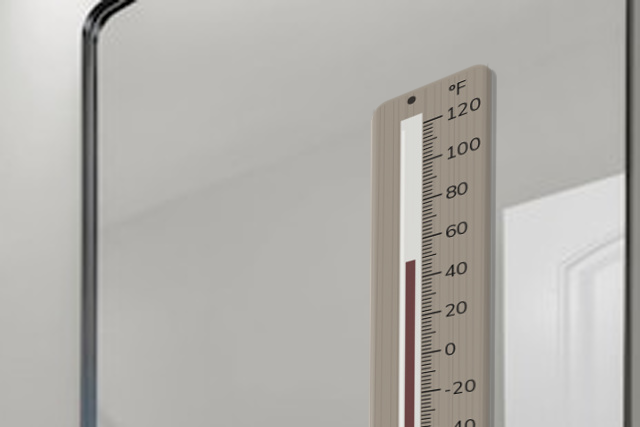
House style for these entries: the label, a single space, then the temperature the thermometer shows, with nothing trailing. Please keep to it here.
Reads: 50 °F
